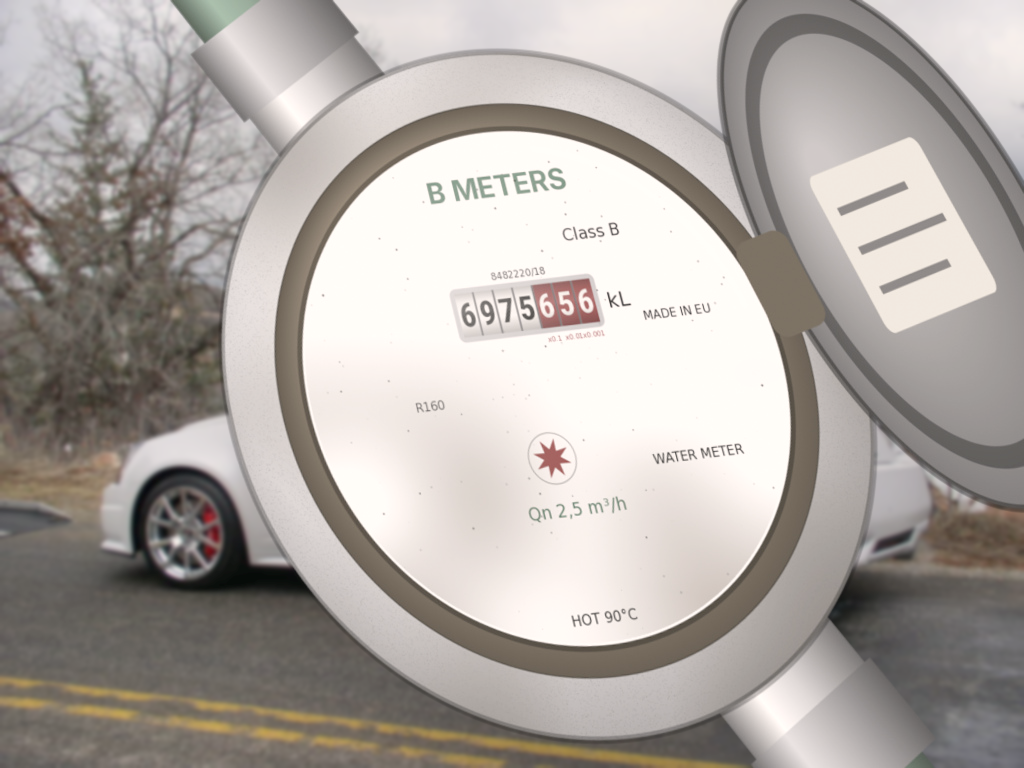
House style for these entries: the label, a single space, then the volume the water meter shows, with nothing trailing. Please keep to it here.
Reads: 6975.656 kL
